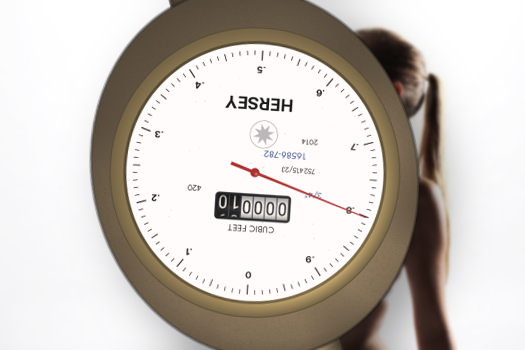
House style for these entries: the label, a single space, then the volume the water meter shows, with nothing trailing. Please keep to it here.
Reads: 9.80 ft³
